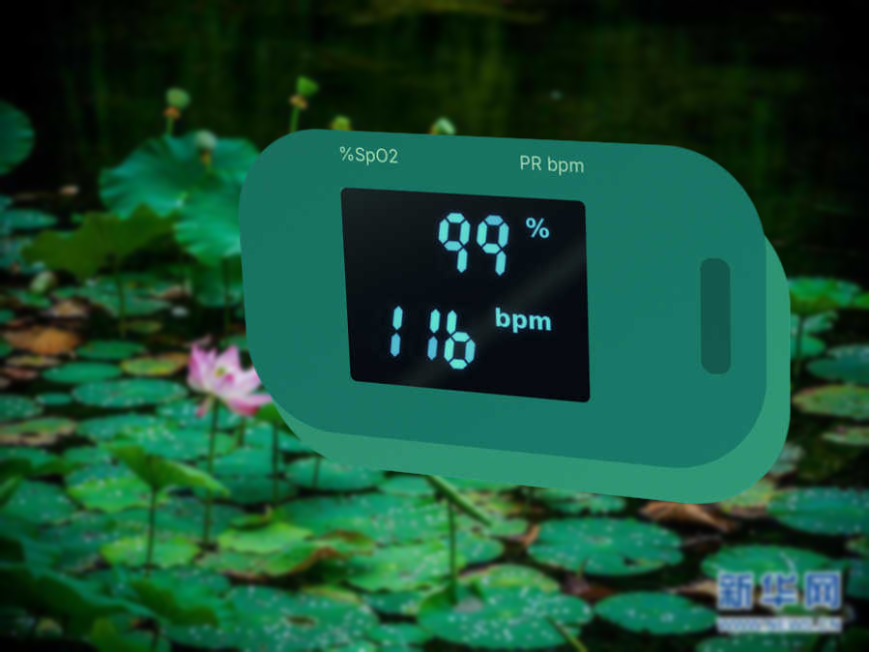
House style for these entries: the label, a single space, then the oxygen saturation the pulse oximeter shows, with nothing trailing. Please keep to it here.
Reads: 99 %
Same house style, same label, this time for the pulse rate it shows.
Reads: 116 bpm
